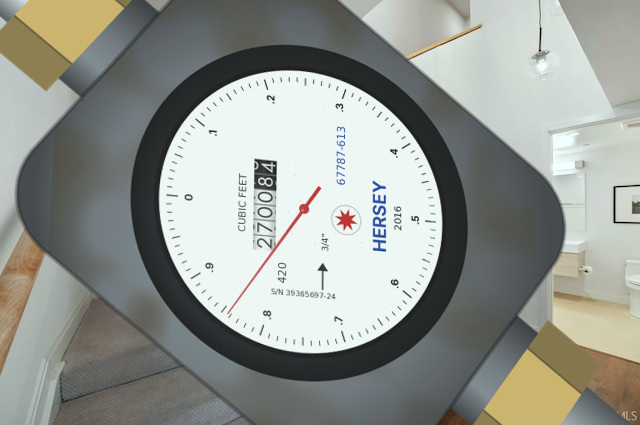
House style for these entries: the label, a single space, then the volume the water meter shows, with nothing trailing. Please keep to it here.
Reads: 270083.84 ft³
